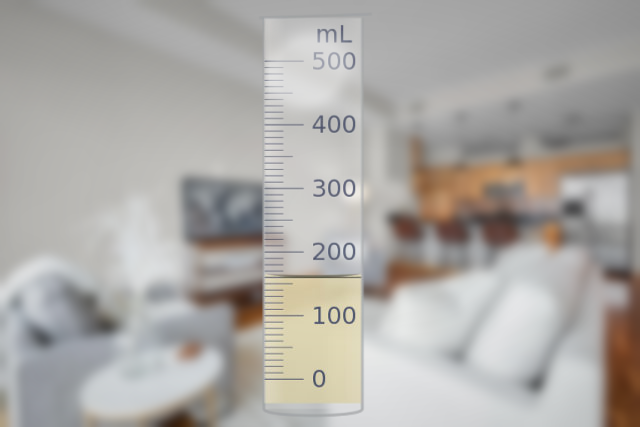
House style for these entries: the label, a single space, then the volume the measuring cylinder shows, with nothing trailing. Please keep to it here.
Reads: 160 mL
